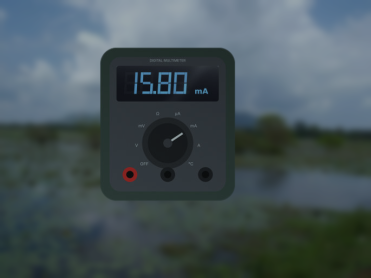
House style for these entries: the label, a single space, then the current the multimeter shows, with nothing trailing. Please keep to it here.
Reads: 15.80 mA
